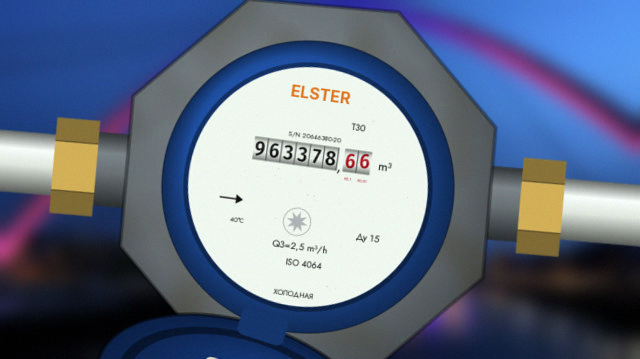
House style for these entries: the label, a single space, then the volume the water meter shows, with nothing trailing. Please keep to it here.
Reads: 963378.66 m³
